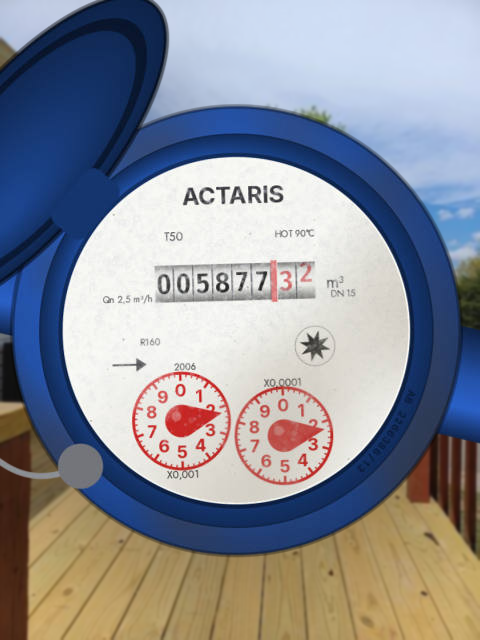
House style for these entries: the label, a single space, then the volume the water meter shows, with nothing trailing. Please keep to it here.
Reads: 5877.3222 m³
